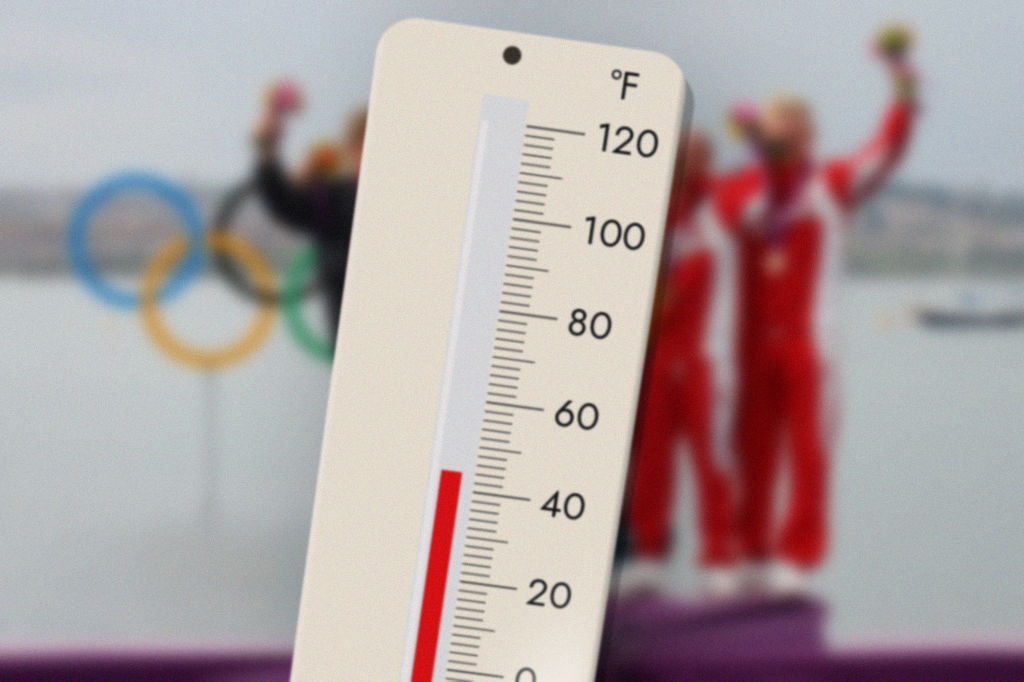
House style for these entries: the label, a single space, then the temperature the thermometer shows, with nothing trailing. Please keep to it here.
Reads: 44 °F
